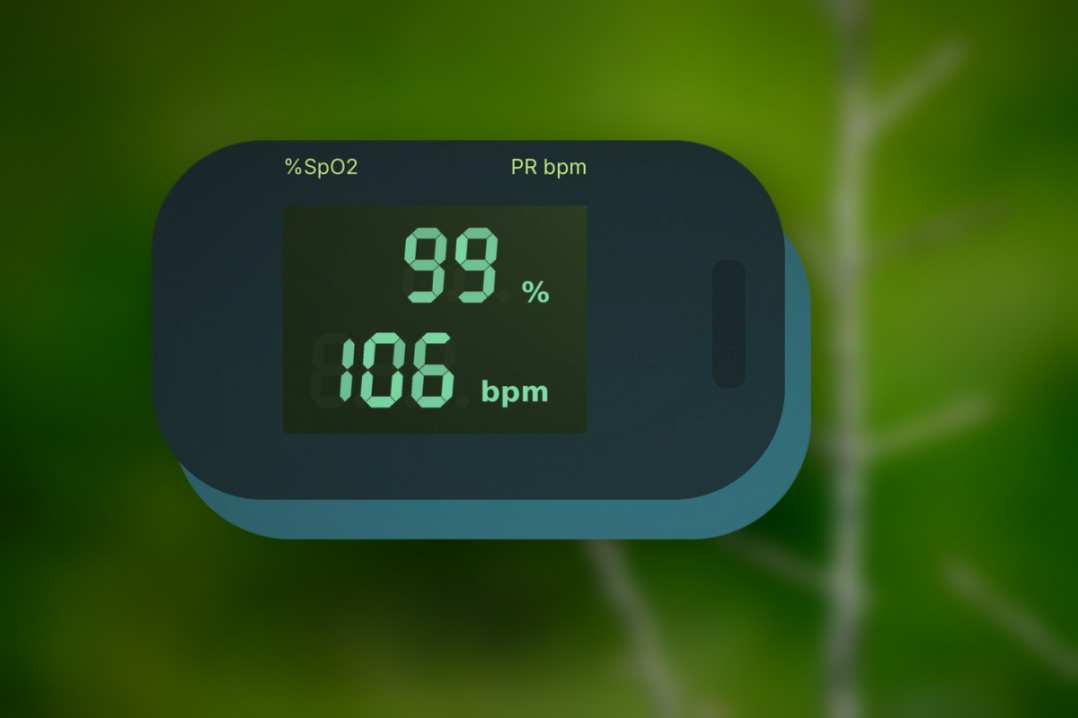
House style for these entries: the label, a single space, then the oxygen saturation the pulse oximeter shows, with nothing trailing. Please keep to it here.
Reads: 99 %
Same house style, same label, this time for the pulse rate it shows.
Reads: 106 bpm
